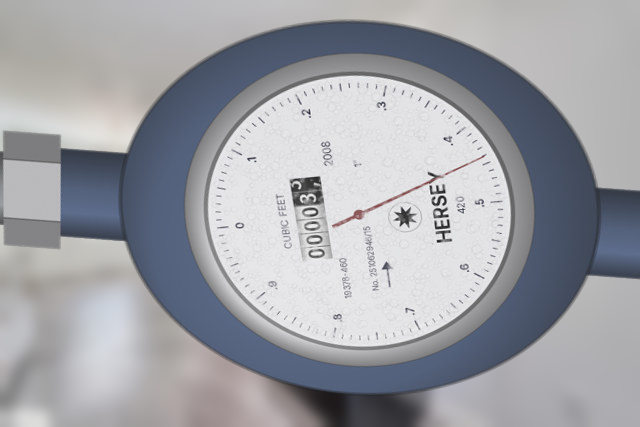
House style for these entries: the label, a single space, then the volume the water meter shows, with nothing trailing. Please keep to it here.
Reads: 33.44 ft³
